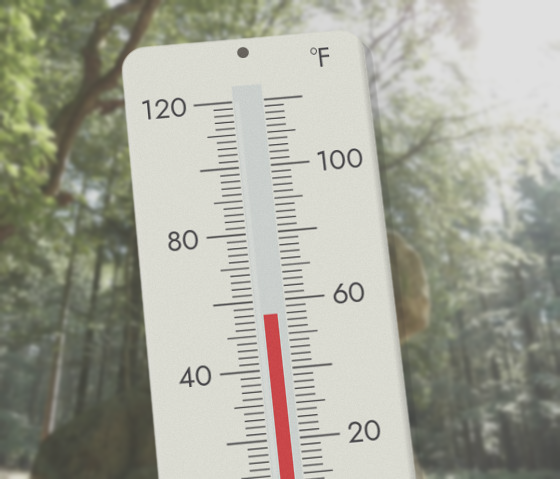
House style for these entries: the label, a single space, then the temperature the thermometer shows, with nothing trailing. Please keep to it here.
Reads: 56 °F
